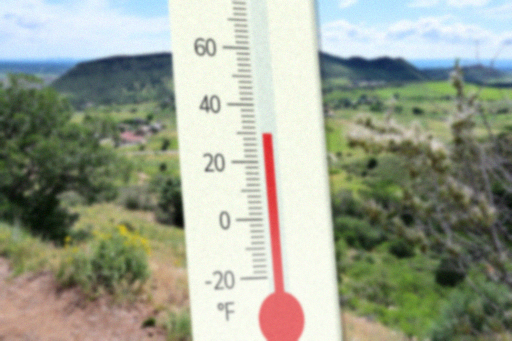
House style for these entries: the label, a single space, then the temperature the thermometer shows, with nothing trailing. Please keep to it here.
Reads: 30 °F
